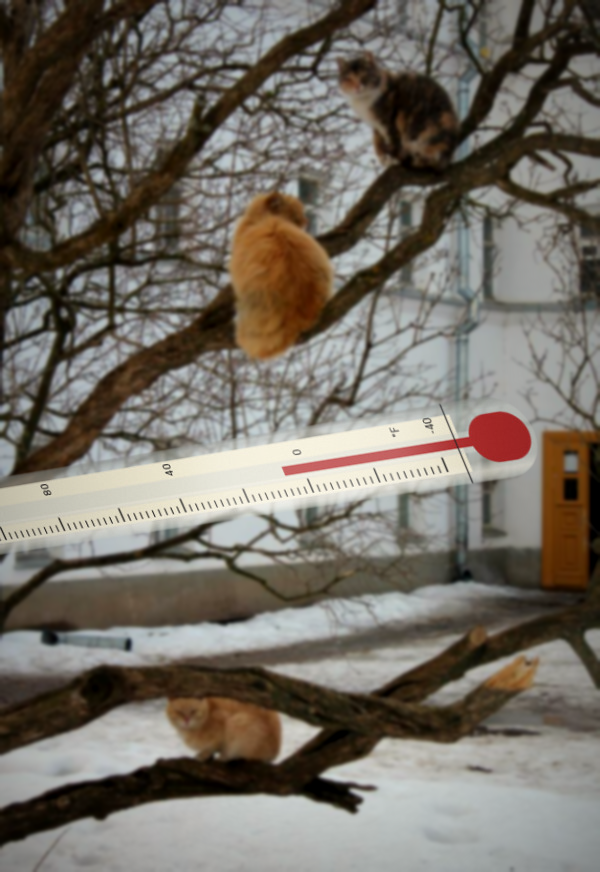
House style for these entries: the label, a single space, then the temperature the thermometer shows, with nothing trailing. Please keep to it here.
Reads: 6 °F
